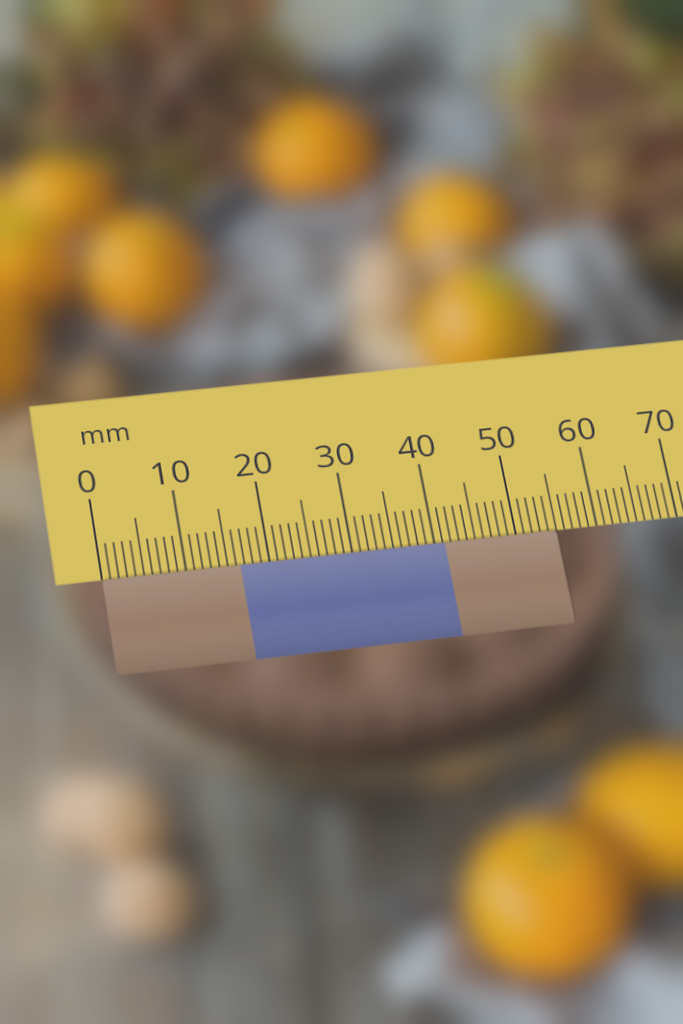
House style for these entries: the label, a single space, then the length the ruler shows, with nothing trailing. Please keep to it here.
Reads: 55 mm
